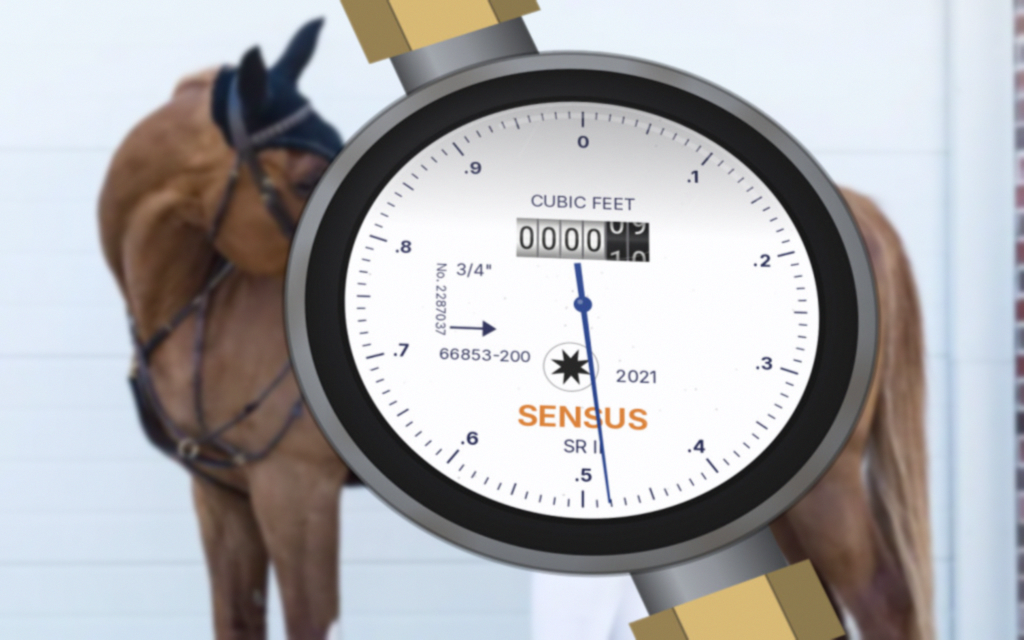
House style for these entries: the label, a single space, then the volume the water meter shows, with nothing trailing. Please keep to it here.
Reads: 9.48 ft³
